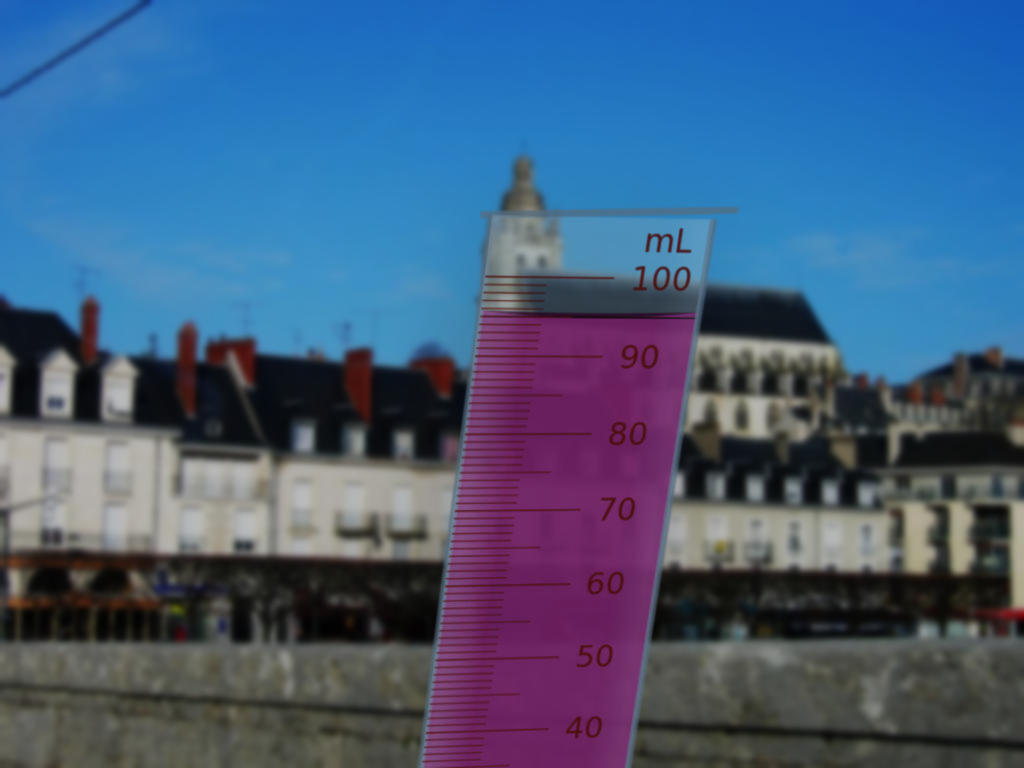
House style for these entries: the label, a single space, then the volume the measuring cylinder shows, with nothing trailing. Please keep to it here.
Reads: 95 mL
